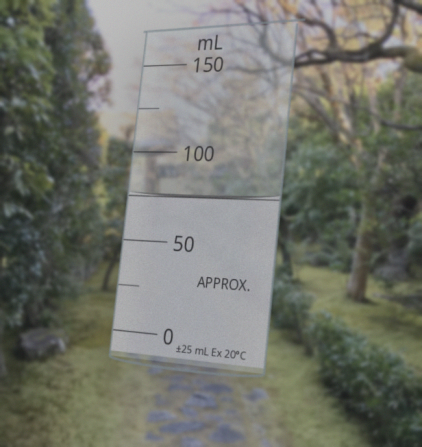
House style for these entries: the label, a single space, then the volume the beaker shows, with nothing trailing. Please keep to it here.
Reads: 75 mL
